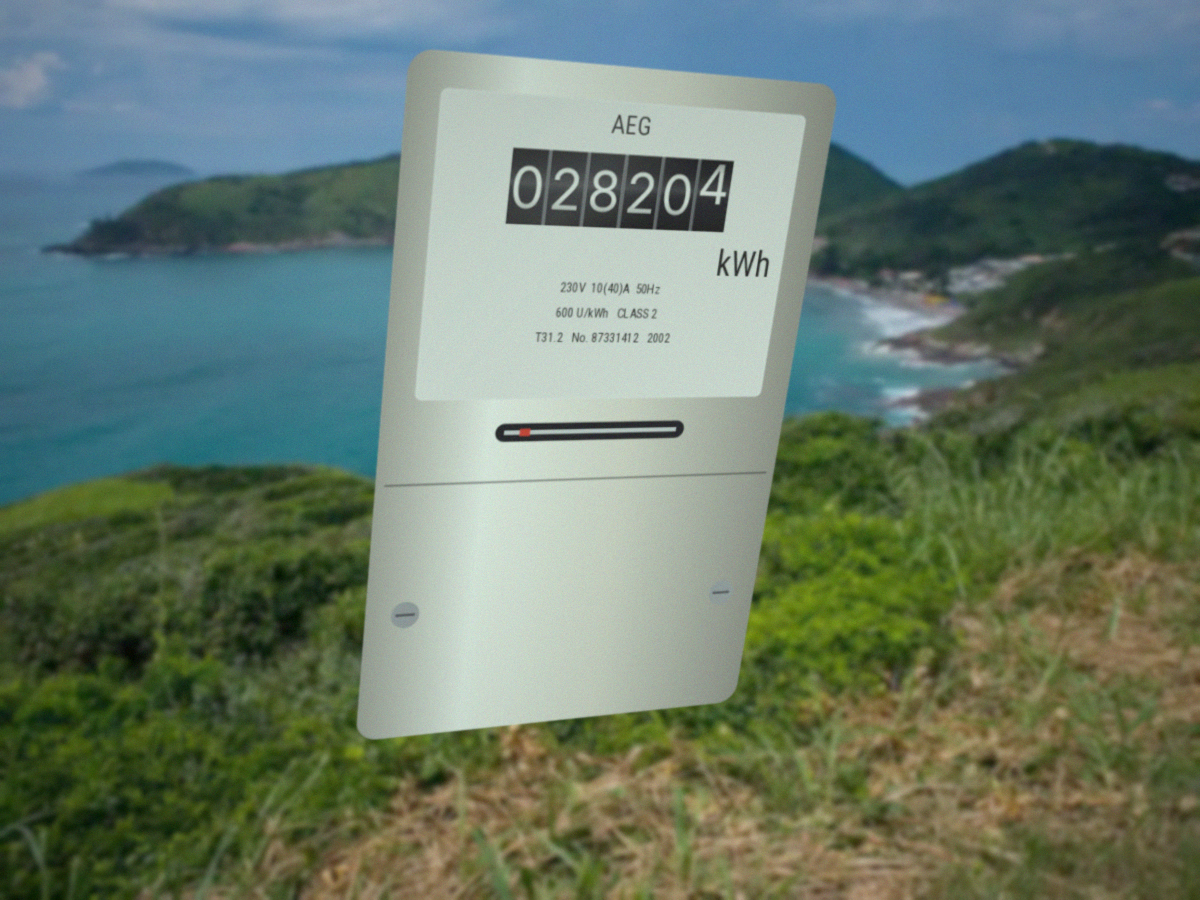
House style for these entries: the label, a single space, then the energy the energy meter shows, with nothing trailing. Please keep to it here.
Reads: 28204 kWh
